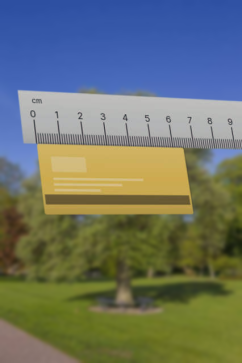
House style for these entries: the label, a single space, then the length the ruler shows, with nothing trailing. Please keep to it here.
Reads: 6.5 cm
